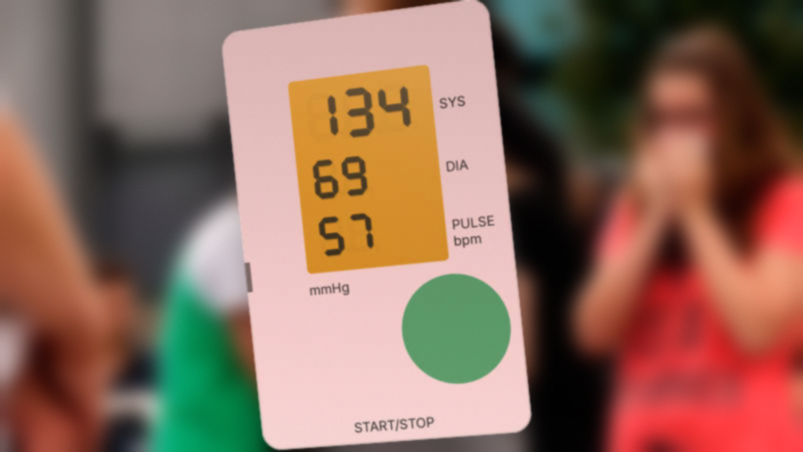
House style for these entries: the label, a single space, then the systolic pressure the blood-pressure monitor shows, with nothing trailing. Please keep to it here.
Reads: 134 mmHg
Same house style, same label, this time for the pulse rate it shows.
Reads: 57 bpm
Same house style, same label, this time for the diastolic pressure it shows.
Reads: 69 mmHg
